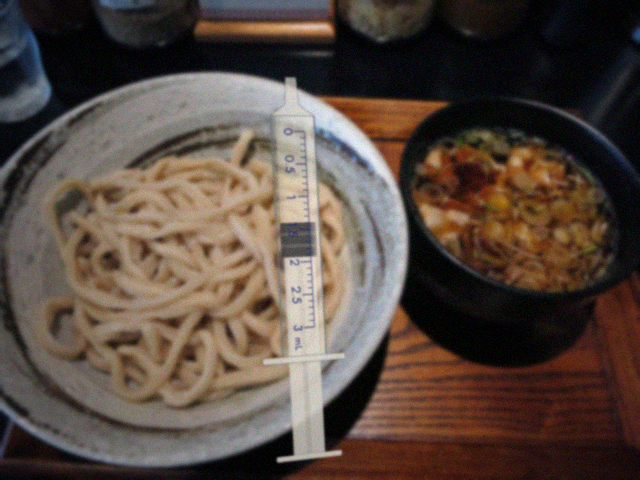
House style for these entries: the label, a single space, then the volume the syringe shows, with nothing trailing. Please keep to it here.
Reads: 1.4 mL
